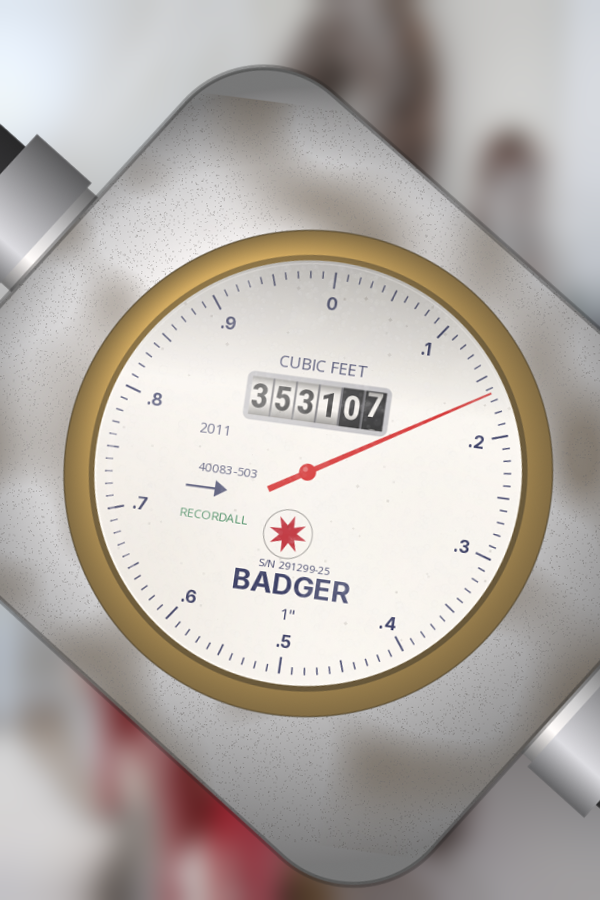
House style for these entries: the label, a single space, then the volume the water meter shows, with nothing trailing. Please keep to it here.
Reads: 353107.16 ft³
